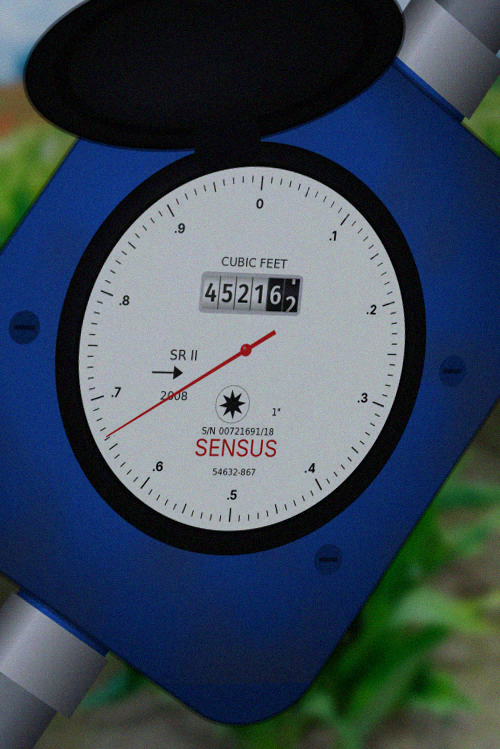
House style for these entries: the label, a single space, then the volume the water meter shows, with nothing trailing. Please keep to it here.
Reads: 452161.66 ft³
